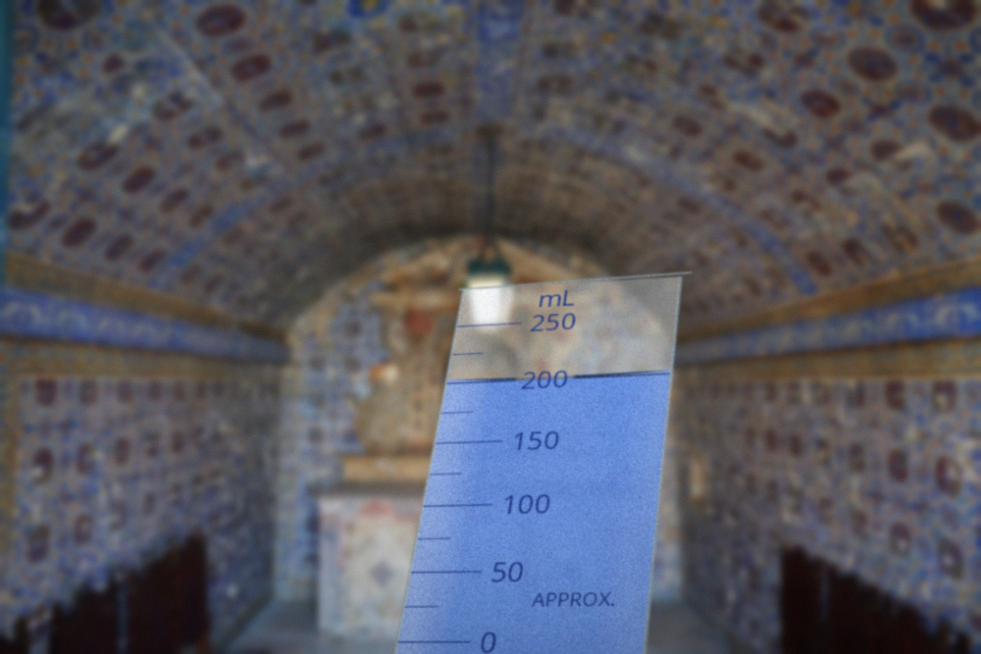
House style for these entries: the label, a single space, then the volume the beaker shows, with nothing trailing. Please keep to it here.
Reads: 200 mL
